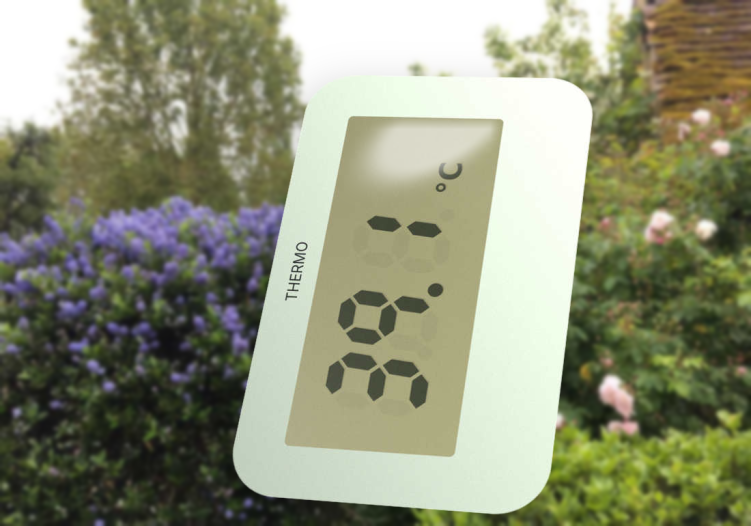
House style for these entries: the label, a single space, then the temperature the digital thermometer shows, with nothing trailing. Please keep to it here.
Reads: 39.1 °C
